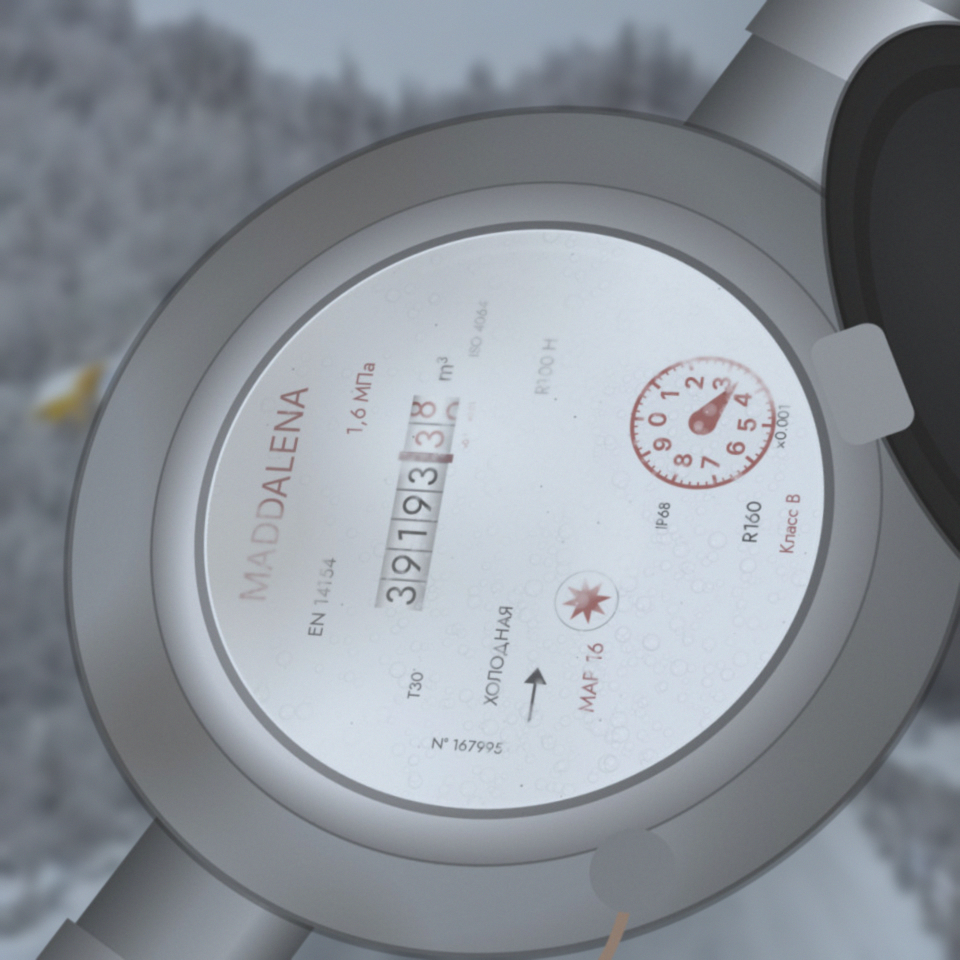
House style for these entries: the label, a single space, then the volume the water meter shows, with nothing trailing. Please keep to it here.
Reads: 39193.383 m³
